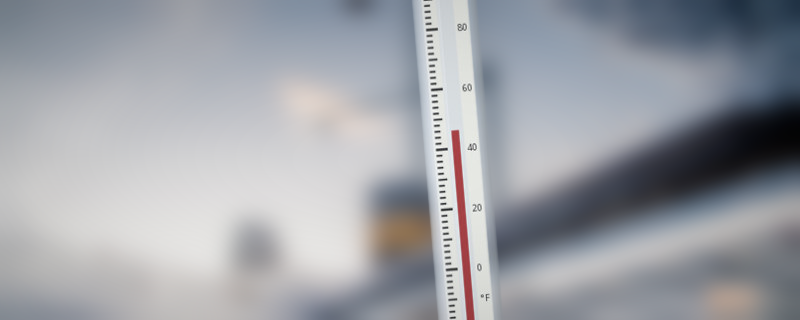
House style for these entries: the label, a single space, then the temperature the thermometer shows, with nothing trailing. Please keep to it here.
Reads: 46 °F
